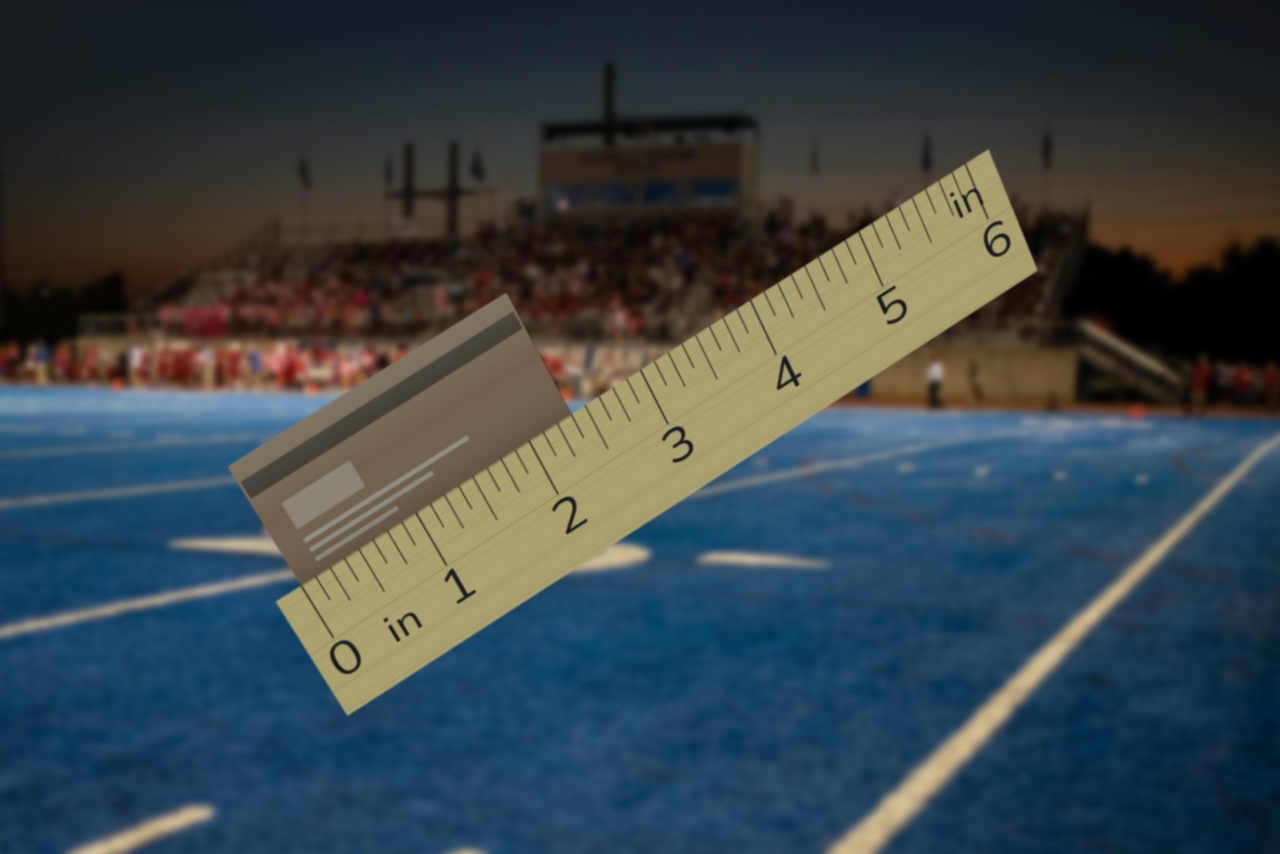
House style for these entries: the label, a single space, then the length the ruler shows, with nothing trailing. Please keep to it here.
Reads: 2.375 in
